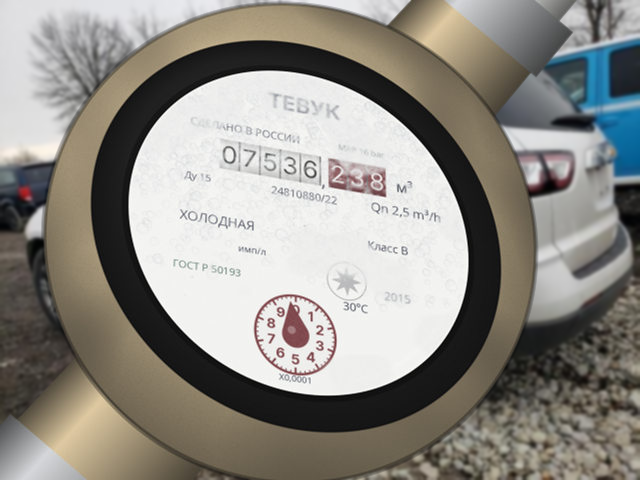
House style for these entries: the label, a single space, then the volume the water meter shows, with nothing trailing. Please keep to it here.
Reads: 7536.2379 m³
